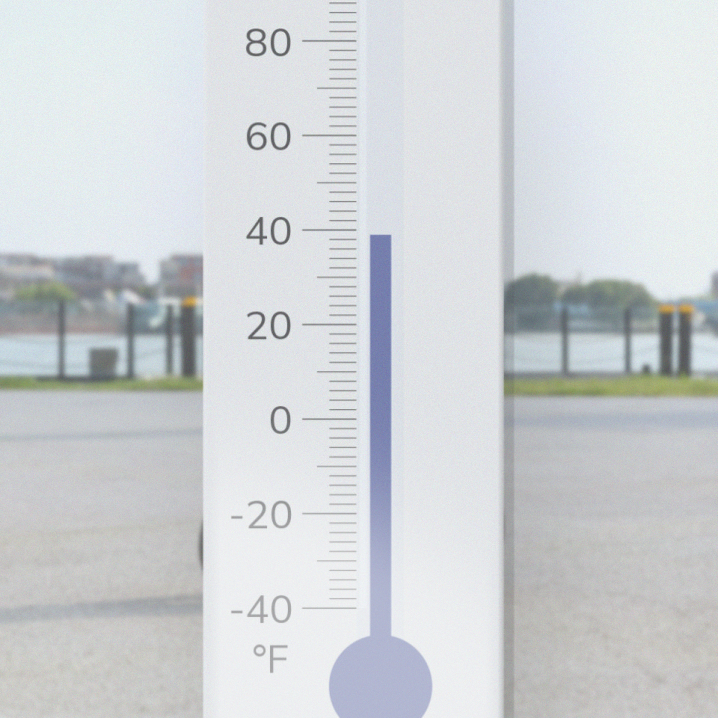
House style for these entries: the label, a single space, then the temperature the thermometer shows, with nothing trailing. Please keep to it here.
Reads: 39 °F
